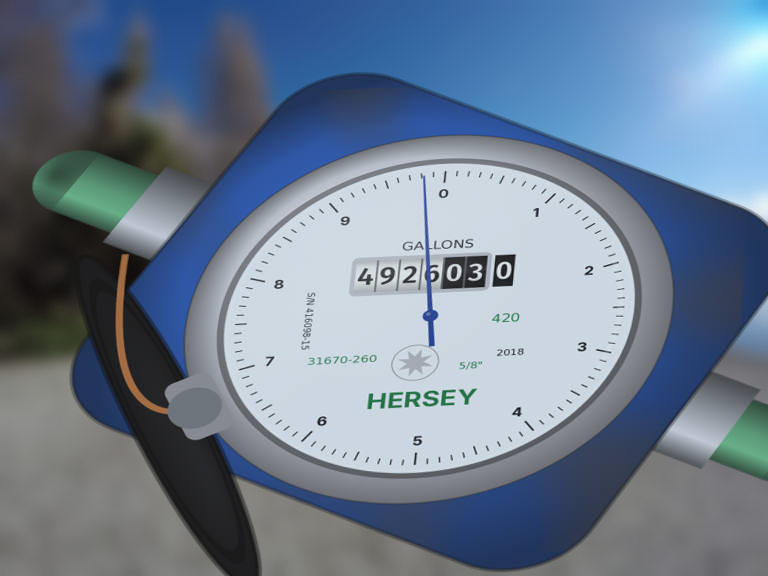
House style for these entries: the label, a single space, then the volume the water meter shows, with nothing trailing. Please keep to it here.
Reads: 4926029.8 gal
